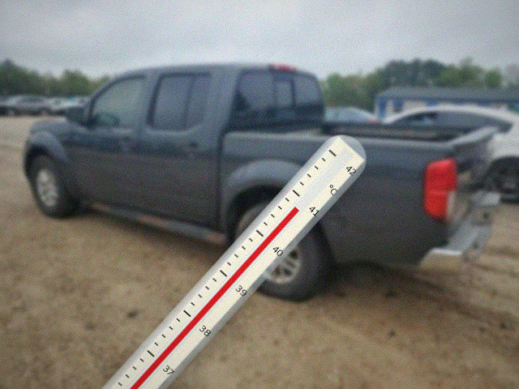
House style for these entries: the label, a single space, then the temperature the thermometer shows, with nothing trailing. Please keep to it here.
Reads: 40.8 °C
